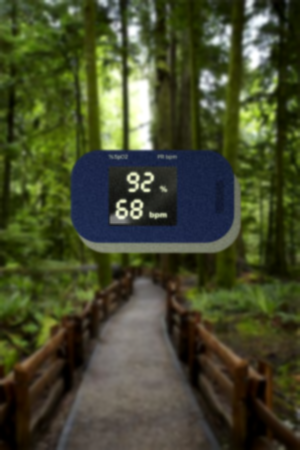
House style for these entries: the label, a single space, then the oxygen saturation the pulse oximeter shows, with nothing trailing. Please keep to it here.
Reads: 92 %
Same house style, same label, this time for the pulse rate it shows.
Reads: 68 bpm
